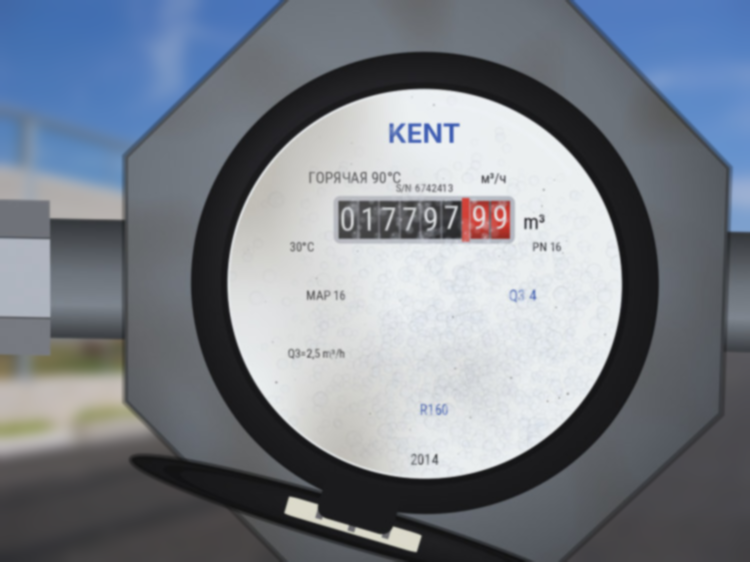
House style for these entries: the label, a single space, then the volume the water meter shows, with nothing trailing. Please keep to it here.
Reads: 17797.99 m³
